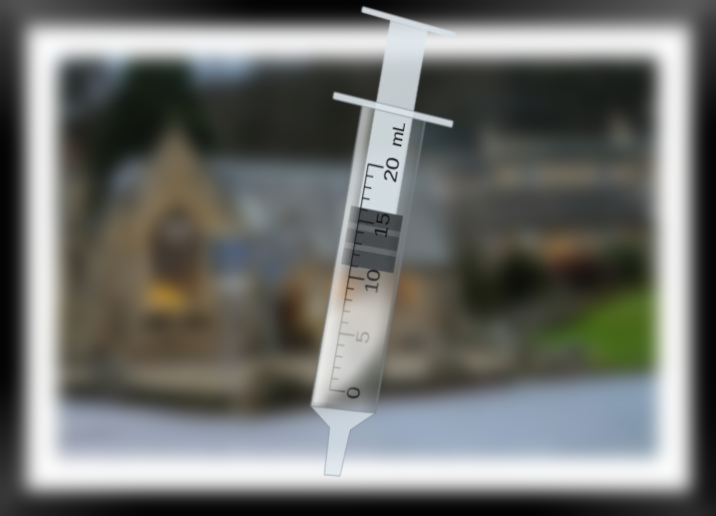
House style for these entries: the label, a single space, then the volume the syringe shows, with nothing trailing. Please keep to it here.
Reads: 11 mL
